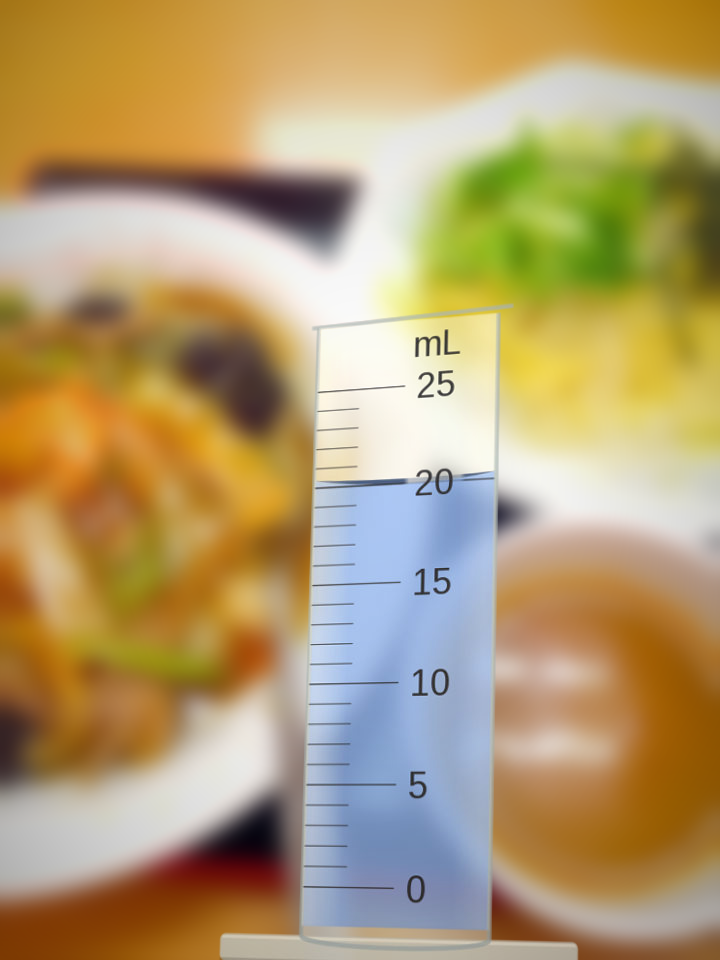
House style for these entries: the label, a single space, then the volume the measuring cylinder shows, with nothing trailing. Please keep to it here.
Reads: 20 mL
